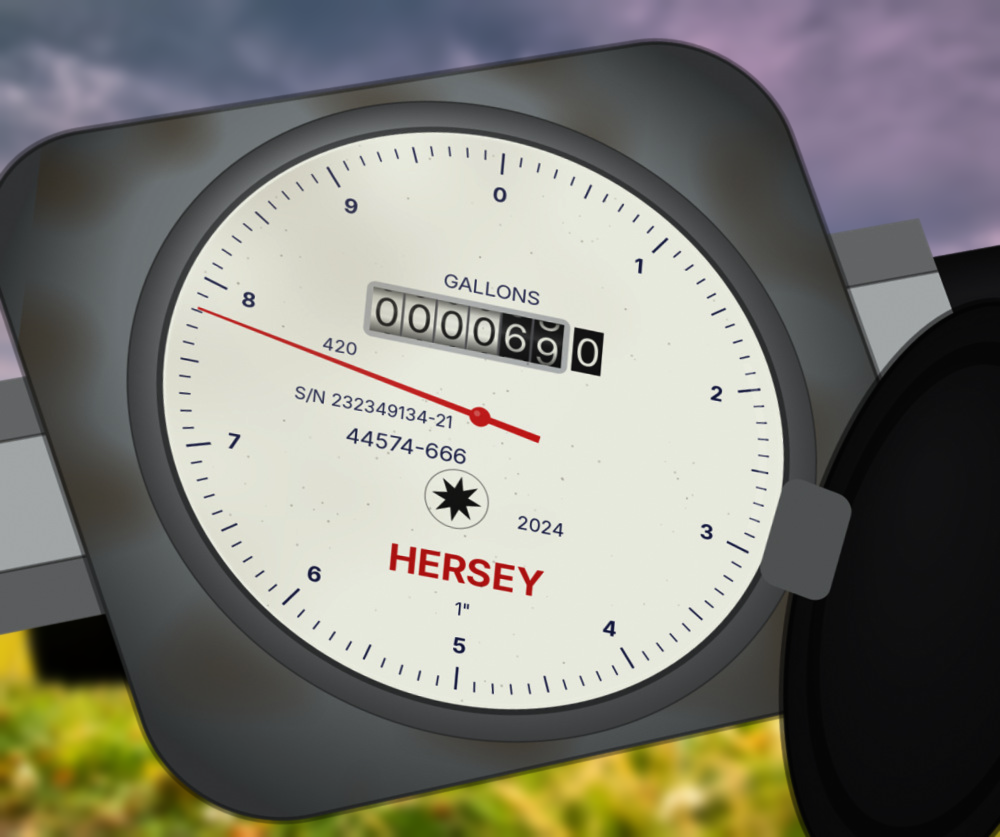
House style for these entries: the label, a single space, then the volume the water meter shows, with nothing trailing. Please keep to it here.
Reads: 687.8 gal
